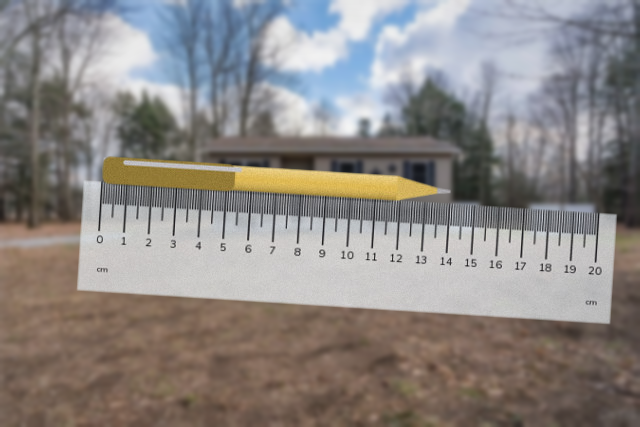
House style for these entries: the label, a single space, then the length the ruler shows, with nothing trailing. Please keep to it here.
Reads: 14 cm
